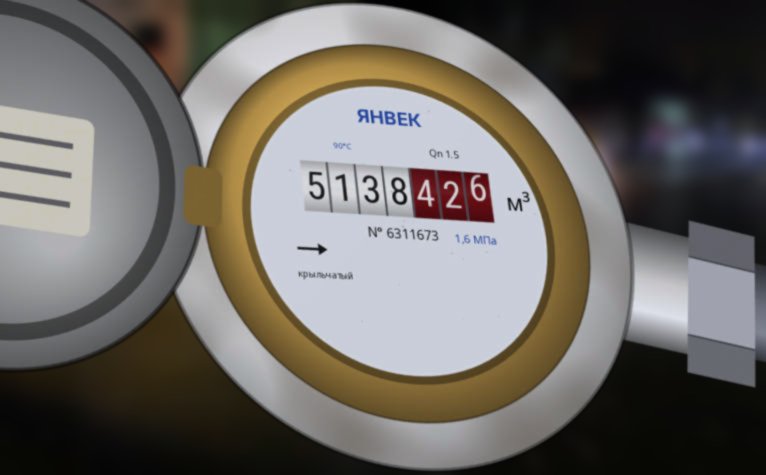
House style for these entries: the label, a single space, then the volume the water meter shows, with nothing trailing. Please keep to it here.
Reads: 5138.426 m³
